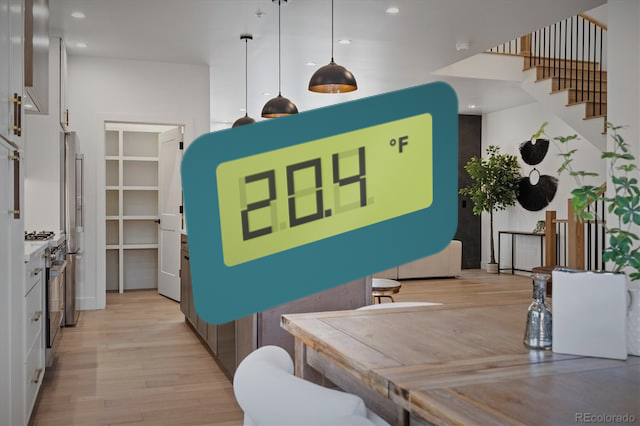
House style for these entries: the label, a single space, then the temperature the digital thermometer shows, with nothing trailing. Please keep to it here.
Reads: 20.4 °F
